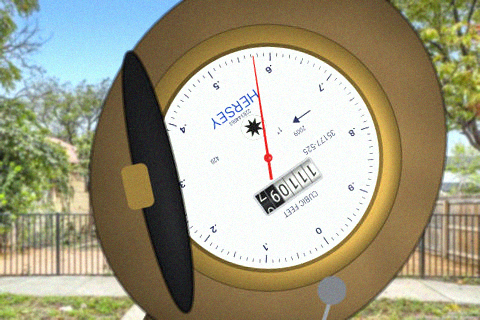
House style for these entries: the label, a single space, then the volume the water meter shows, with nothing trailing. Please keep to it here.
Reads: 111096.57 ft³
